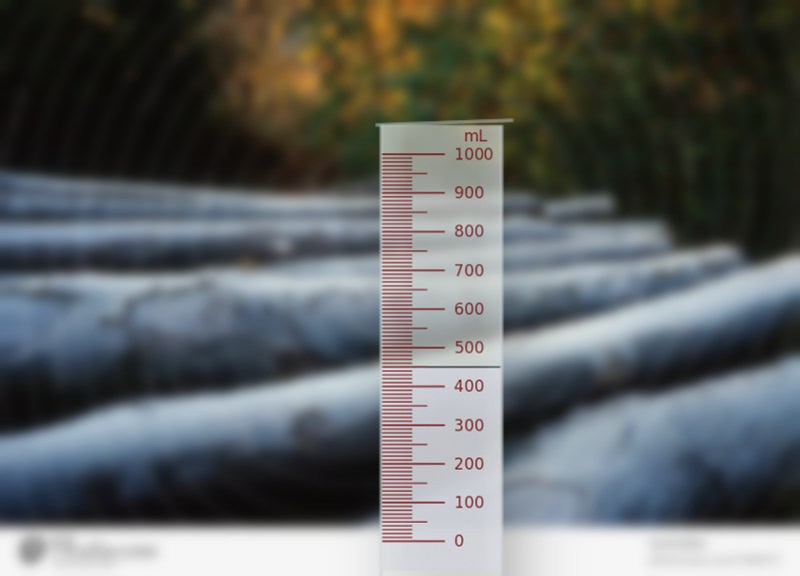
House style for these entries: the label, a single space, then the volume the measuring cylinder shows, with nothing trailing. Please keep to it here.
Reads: 450 mL
